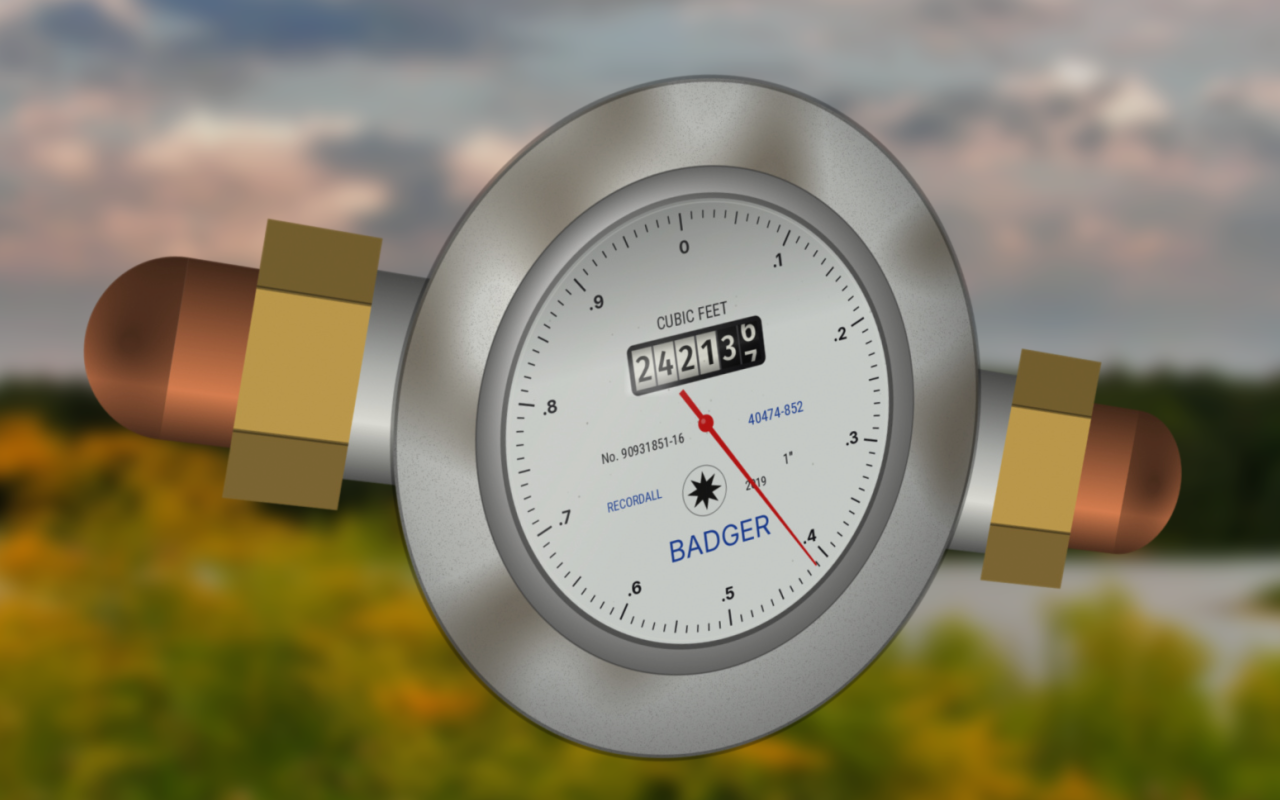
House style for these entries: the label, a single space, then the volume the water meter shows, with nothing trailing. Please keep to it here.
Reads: 242136.41 ft³
